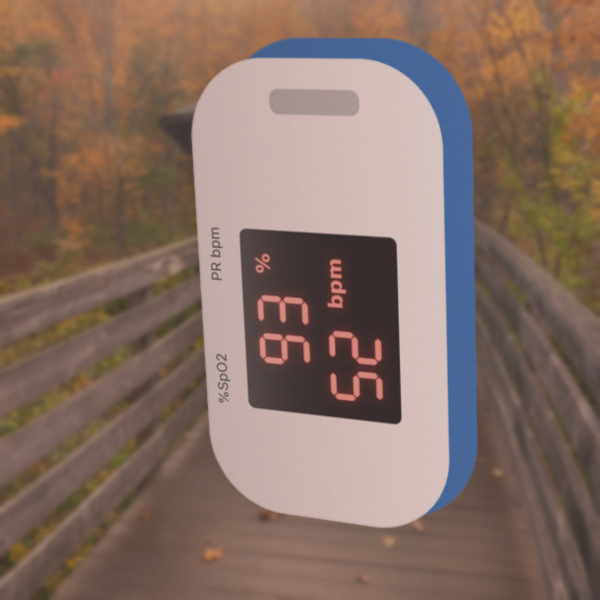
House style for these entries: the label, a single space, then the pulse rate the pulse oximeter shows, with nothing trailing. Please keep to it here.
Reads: 52 bpm
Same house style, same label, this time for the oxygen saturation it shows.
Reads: 93 %
